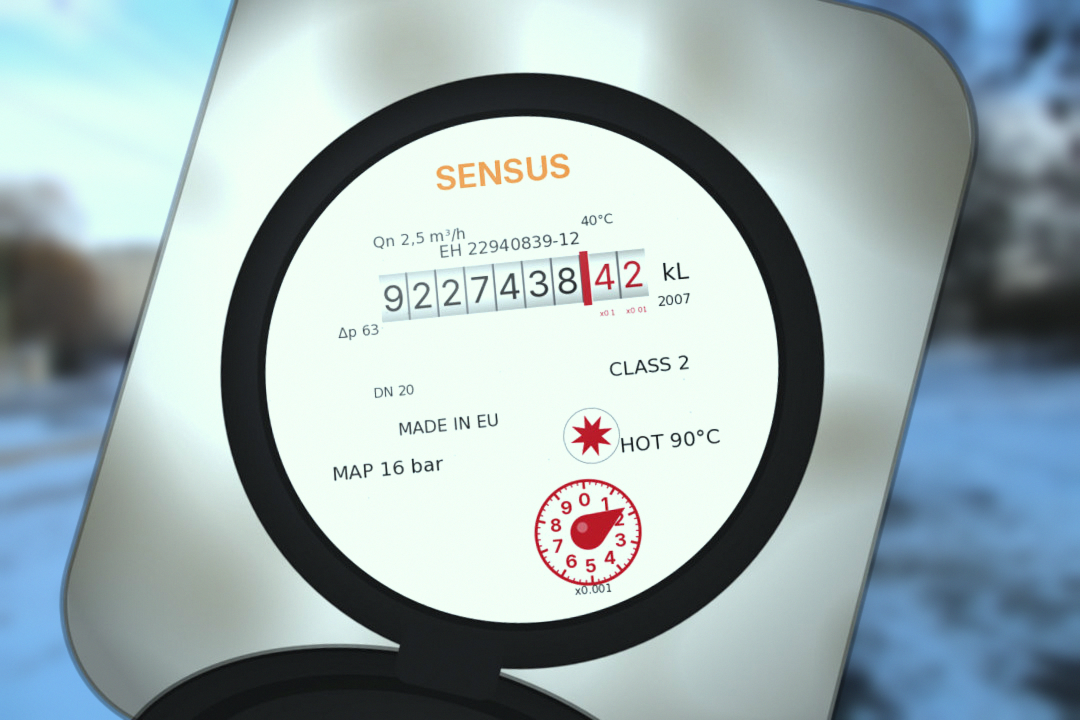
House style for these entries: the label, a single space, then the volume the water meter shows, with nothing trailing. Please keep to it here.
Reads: 9227438.421 kL
